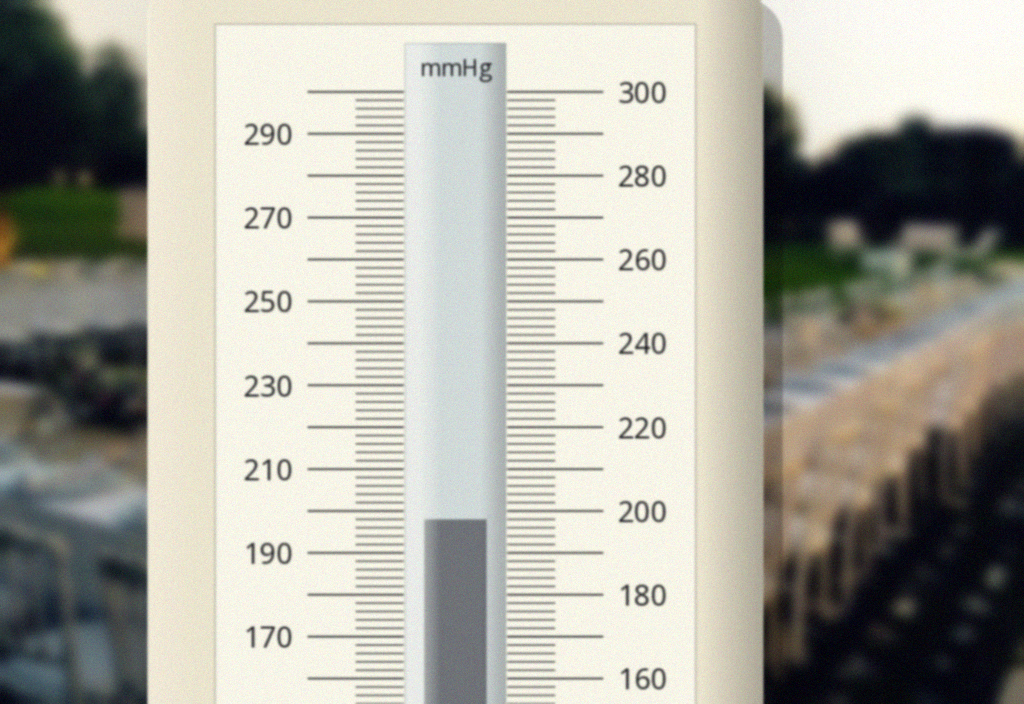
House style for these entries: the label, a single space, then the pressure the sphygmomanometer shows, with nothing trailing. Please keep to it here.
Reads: 198 mmHg
